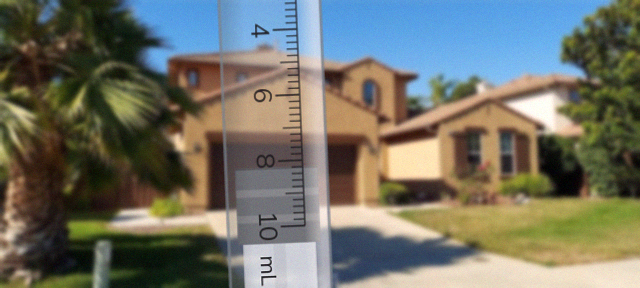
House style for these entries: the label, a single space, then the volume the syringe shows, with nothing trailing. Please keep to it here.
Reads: 8.2 mL
